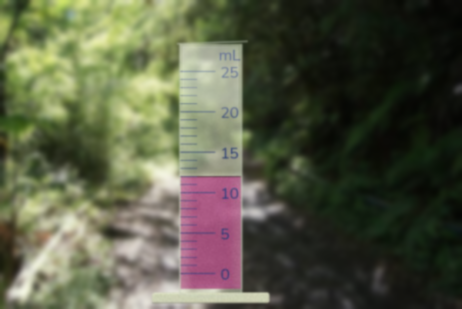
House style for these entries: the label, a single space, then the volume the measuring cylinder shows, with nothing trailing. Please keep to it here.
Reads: 12 mL
